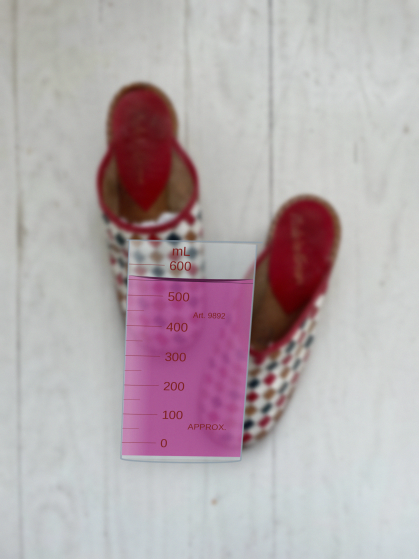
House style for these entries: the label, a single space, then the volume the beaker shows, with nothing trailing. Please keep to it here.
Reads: 550 mL
